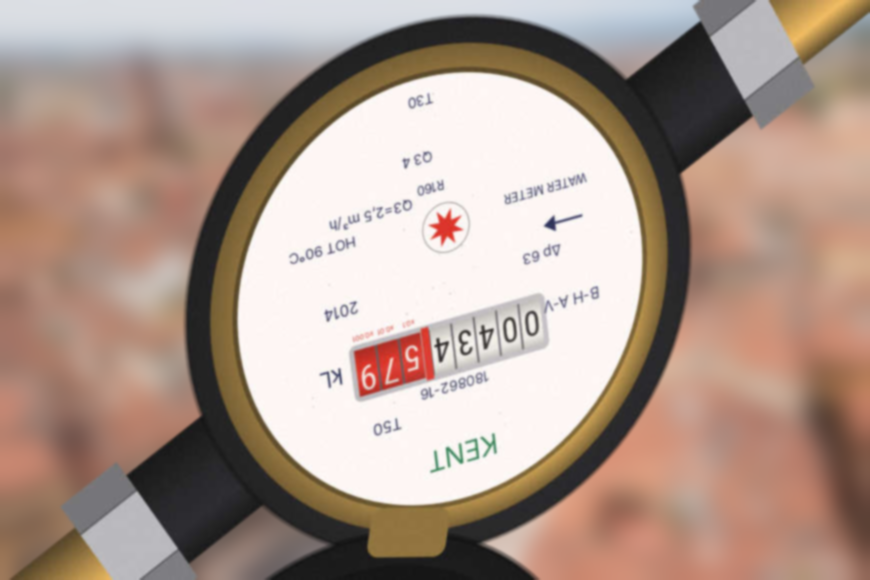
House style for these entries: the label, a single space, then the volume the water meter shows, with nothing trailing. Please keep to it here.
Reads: 434.579 kL
